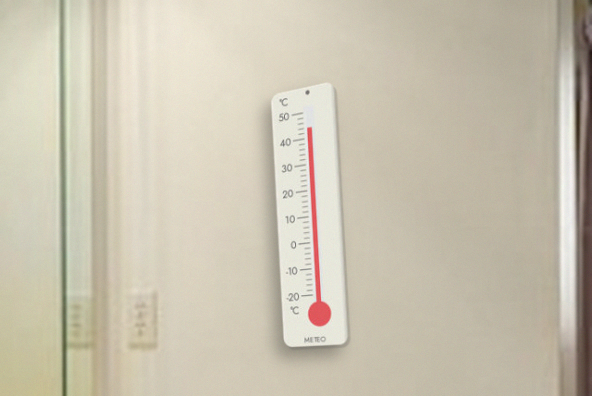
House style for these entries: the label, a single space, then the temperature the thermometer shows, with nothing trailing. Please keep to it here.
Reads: 44 °C
